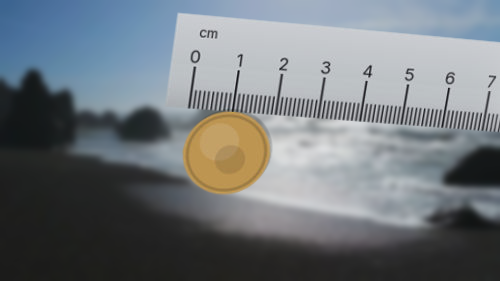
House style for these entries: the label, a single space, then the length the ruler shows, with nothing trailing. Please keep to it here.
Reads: 2 cm
